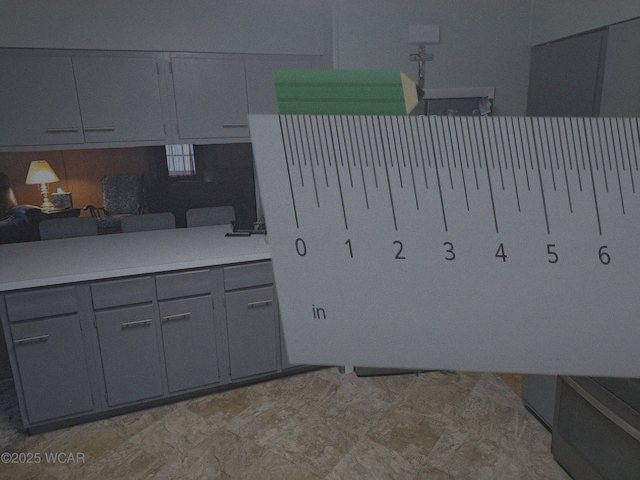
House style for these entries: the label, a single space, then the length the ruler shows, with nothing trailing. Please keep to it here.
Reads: 3 in
